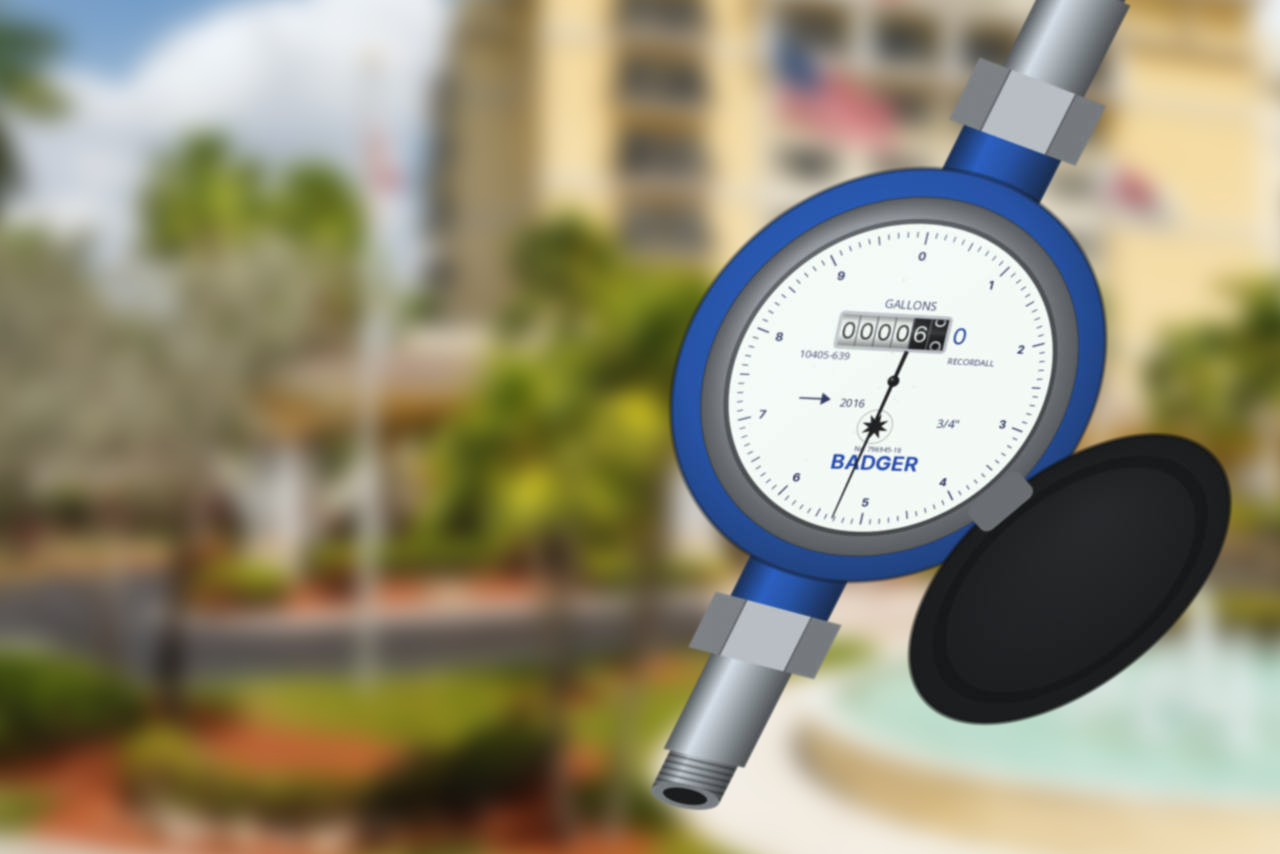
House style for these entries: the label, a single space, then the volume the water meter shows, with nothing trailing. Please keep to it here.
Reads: 685.3 gal
